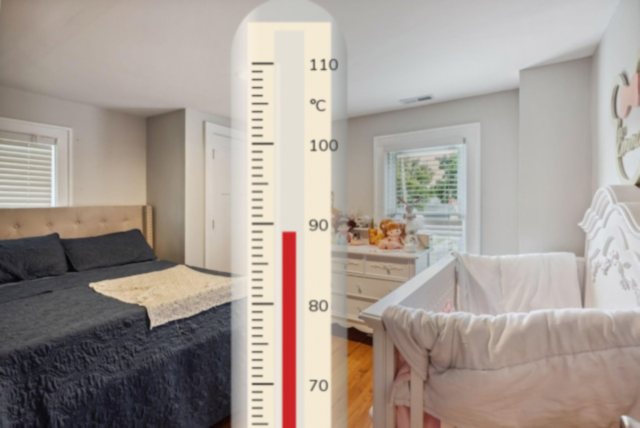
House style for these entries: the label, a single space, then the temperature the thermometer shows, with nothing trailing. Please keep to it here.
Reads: 89 °C
